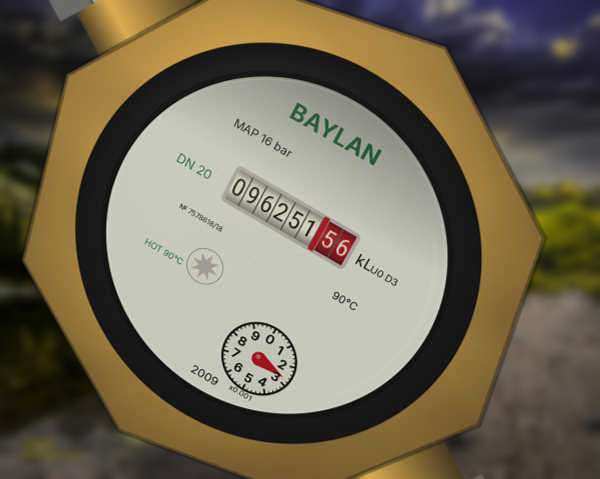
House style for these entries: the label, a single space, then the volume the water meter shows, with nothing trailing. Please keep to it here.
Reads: 96251.562 kL
